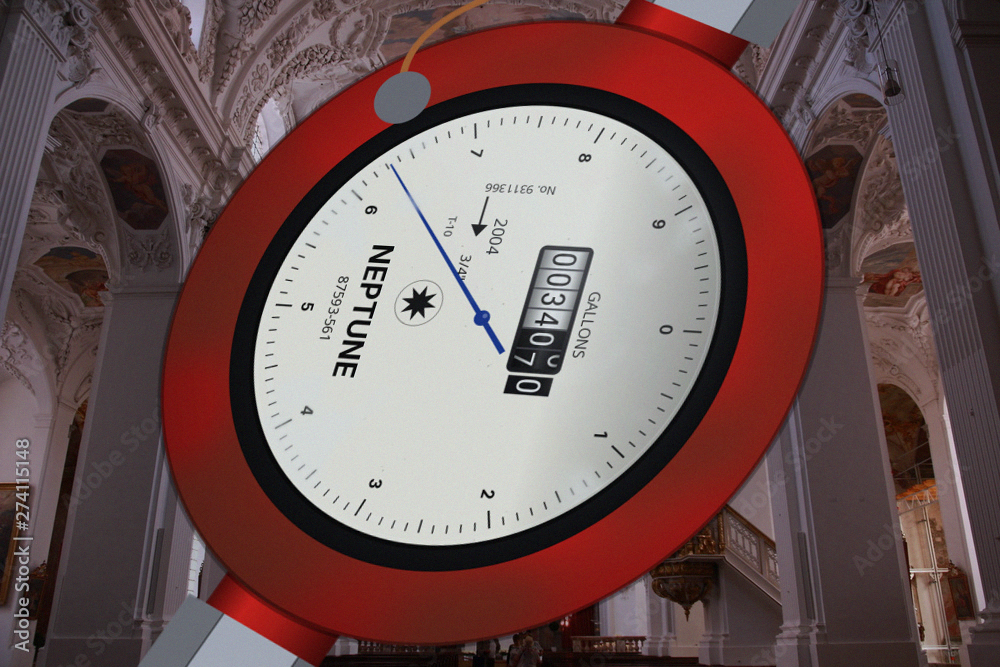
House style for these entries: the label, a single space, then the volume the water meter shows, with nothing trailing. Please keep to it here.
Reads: 34066.3 gal
